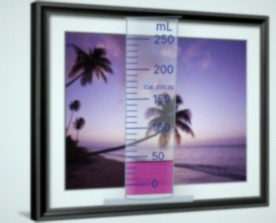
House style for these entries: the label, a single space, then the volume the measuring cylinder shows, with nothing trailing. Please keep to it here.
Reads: 40 mL
